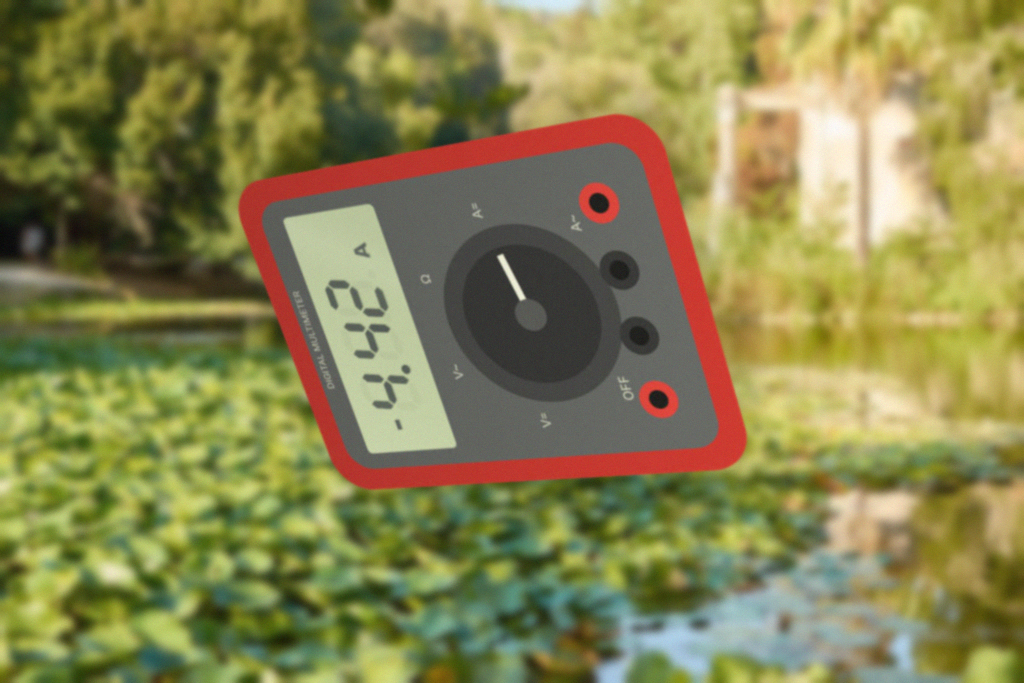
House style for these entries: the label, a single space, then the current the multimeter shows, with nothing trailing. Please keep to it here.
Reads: -4.42 A
